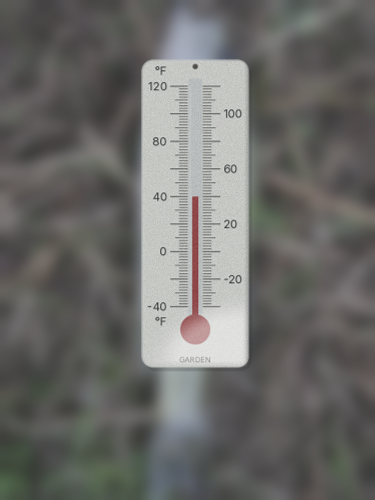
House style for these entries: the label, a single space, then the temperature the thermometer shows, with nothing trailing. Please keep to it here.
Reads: 40 °F
